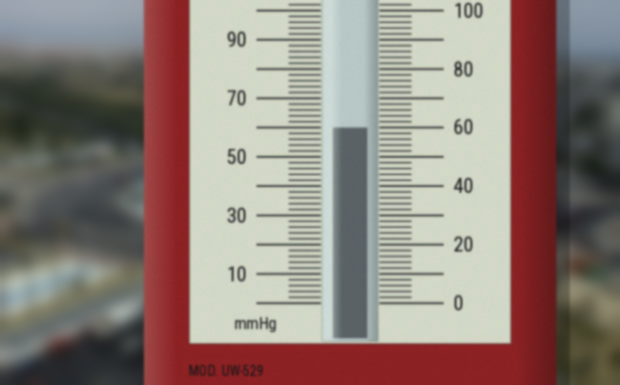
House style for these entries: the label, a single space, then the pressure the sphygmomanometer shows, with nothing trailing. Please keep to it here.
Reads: 60 mmHg
